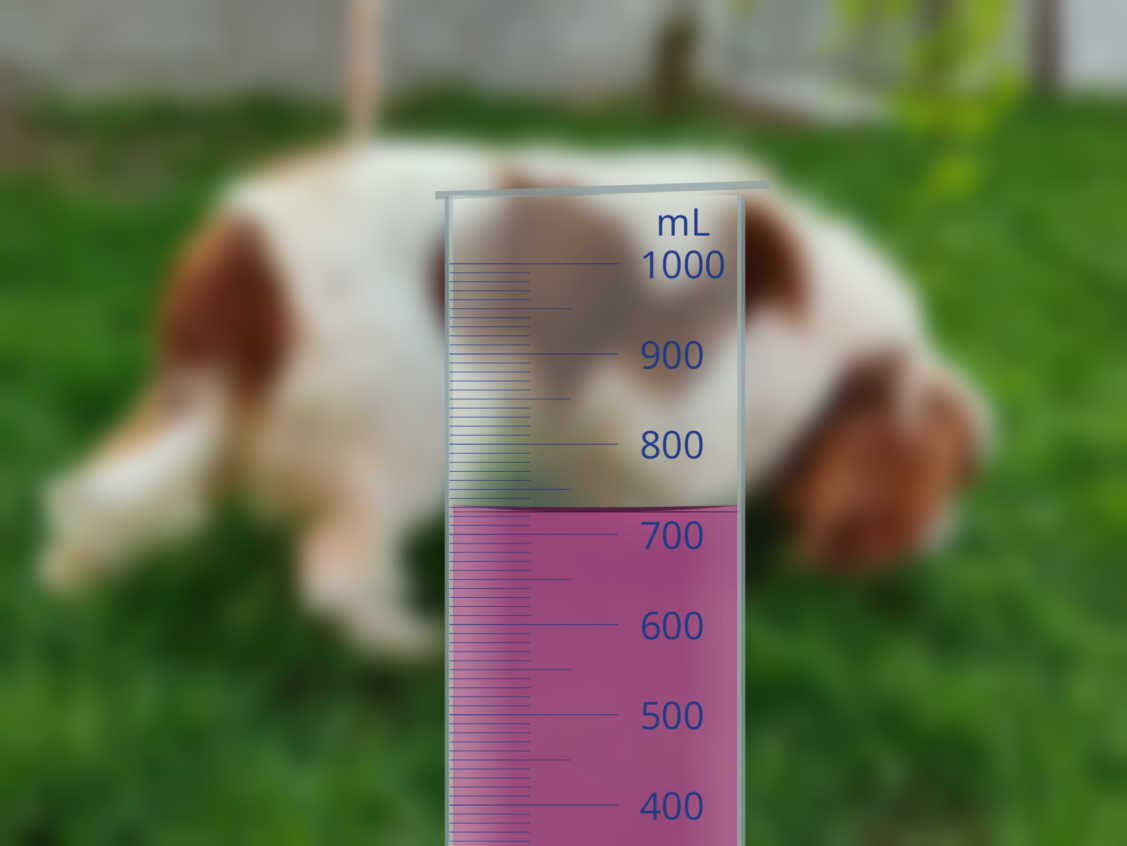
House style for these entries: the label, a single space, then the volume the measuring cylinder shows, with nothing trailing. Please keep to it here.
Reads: 725 mL
